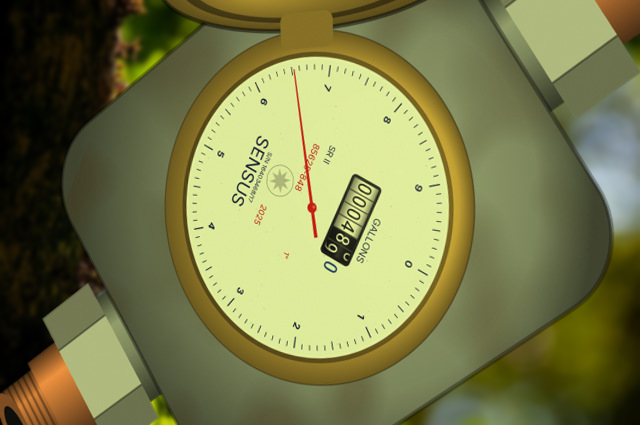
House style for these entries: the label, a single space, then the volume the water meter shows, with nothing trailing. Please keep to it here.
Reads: 4886.5 gal
